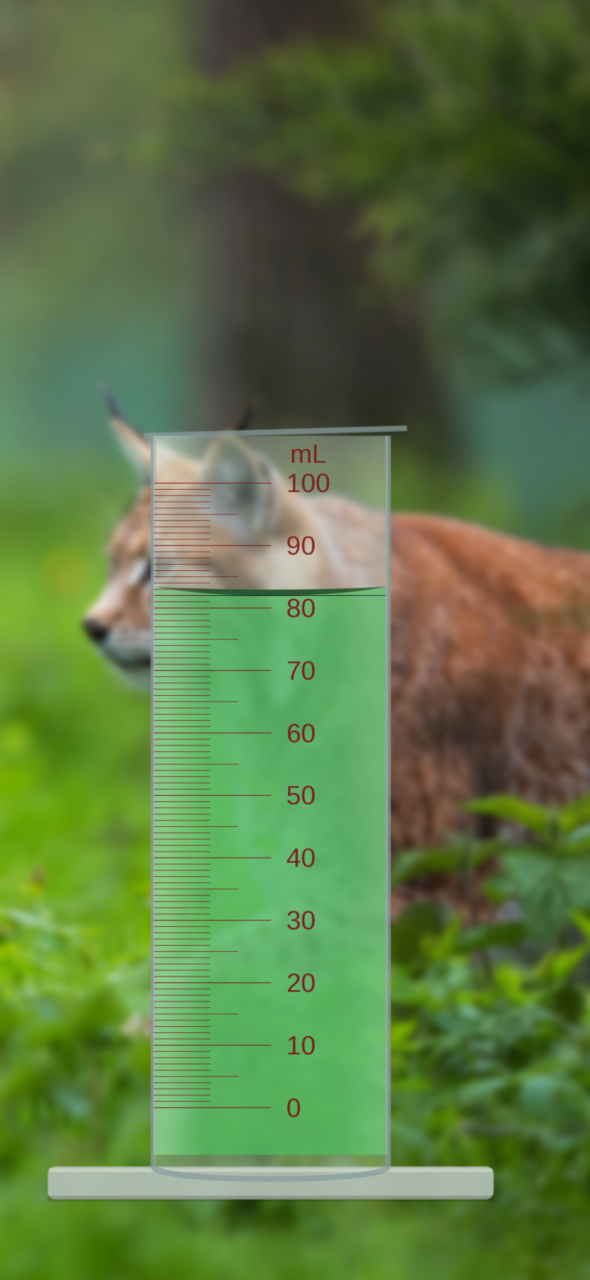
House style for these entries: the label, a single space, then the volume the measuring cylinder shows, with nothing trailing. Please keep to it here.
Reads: 82 mL
